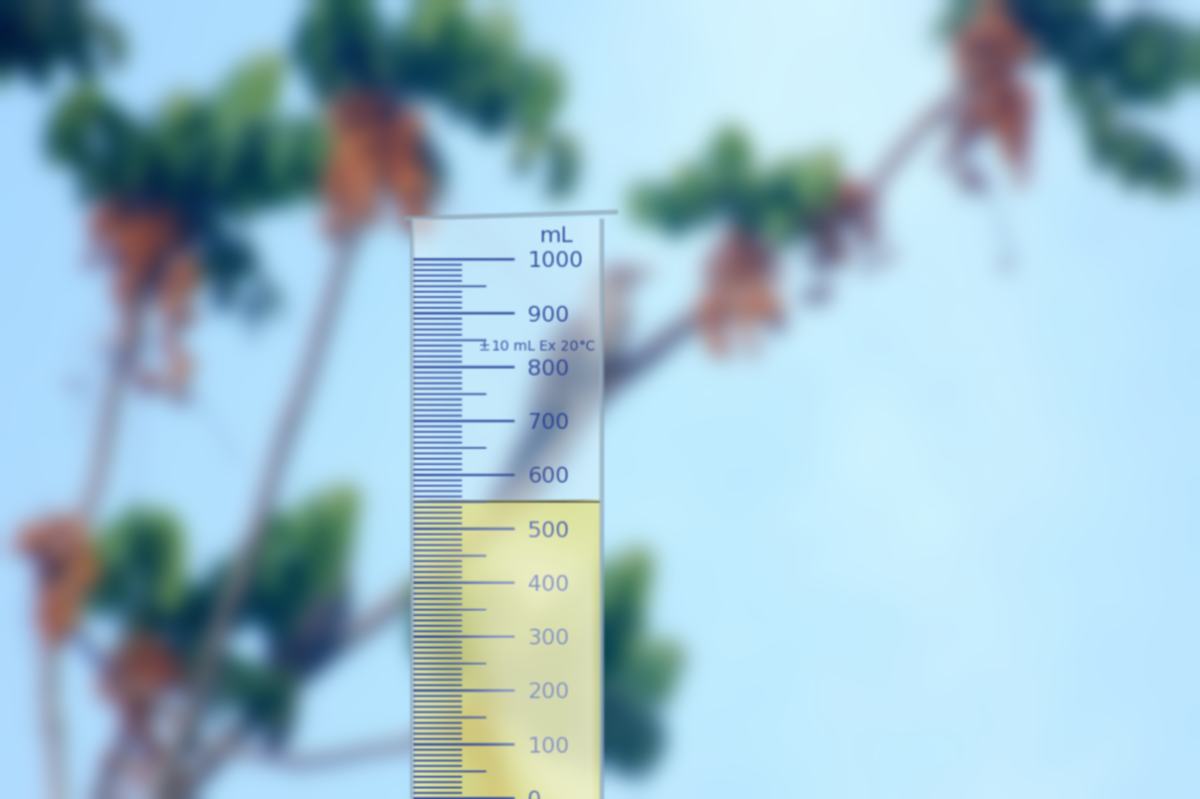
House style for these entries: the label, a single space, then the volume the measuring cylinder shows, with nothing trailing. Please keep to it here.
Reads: 550 mL
